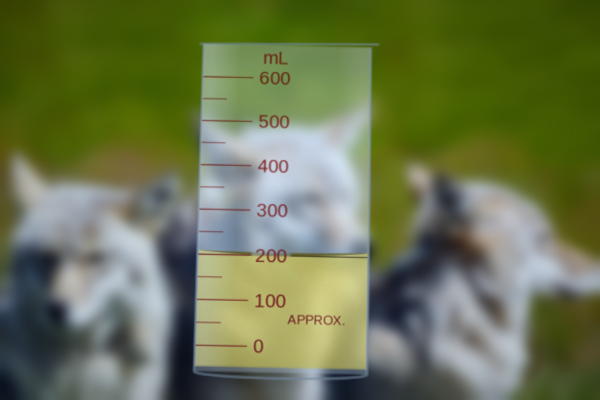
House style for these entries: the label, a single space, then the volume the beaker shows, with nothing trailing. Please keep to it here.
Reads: 200 mL
